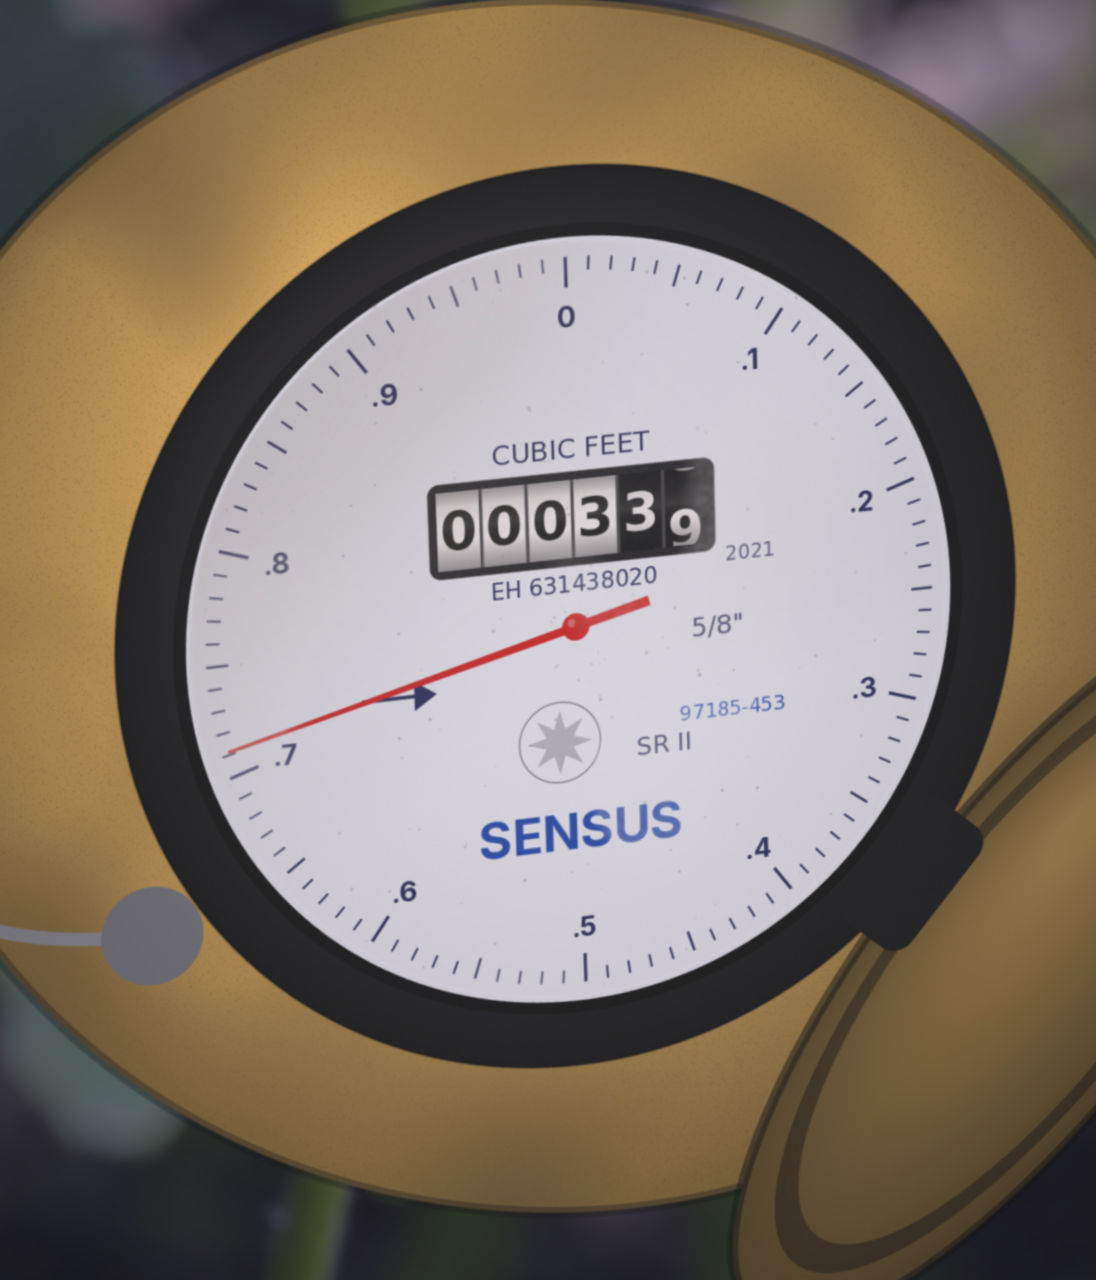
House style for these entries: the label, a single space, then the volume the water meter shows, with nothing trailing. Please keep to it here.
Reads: 338.71 ft³
